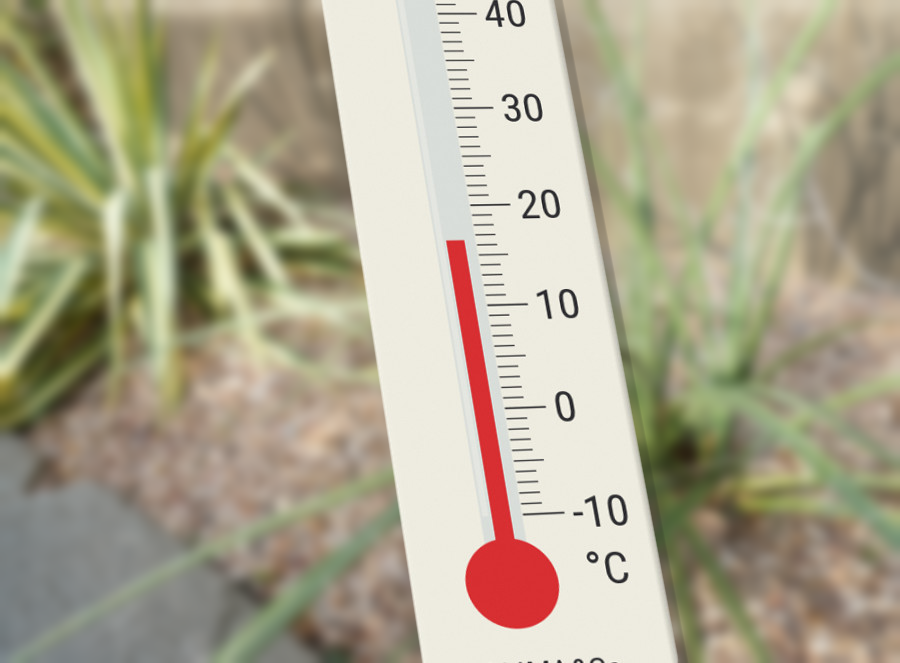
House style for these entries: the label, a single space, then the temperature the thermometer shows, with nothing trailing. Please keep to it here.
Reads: 16.5 °C
